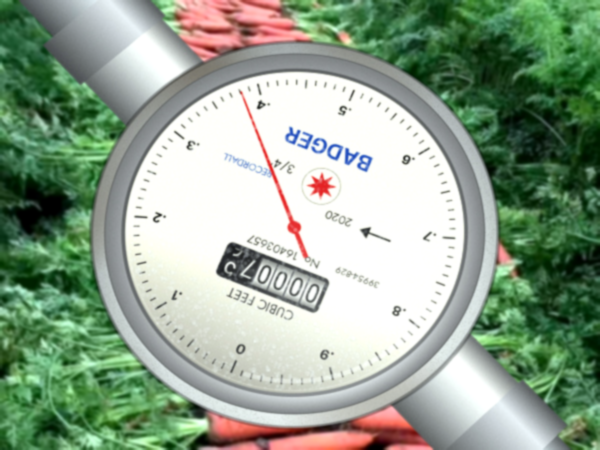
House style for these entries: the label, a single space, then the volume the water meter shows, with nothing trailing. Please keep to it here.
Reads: 75.38 ft³
